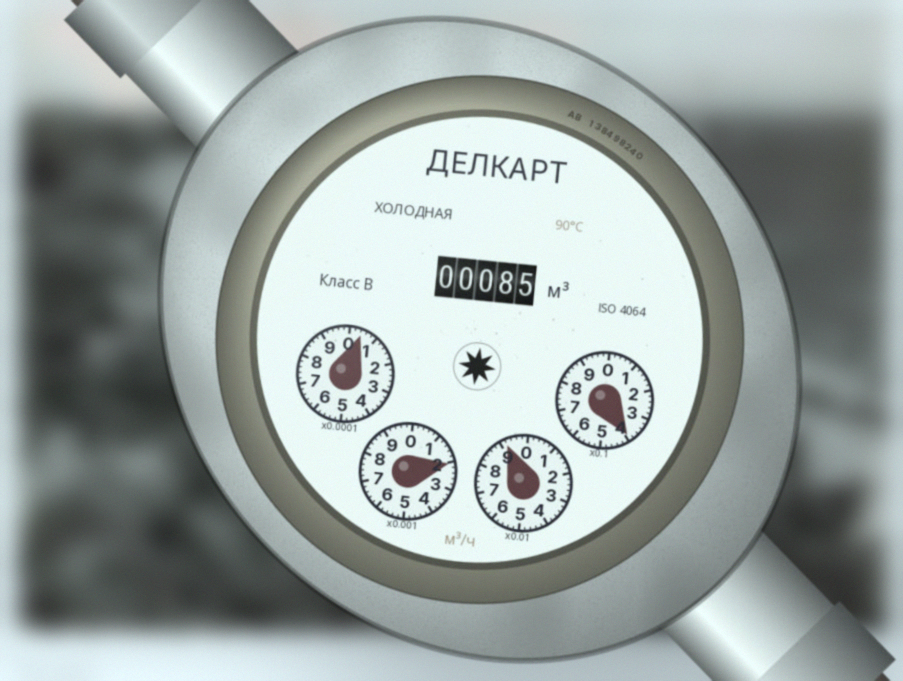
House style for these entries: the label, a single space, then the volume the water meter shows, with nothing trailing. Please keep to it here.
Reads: 85.3920 m³
